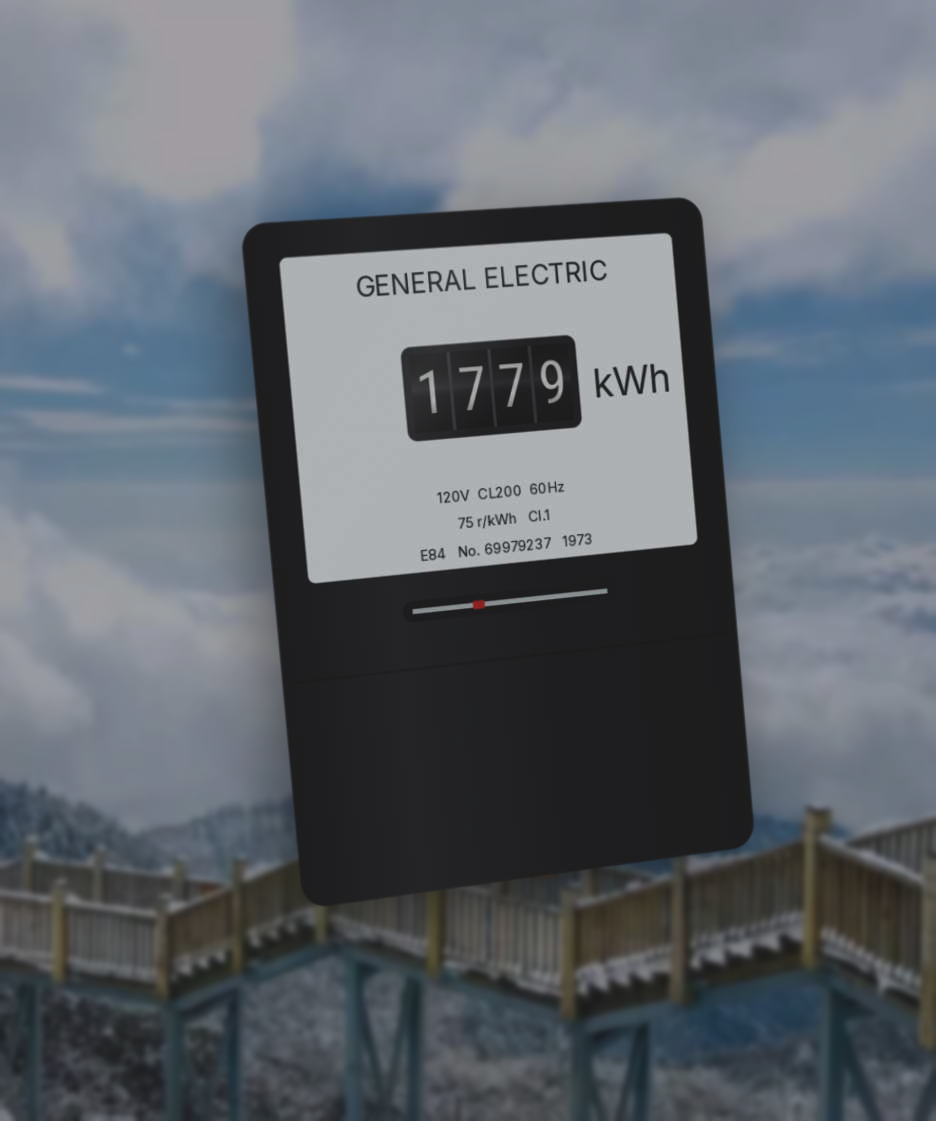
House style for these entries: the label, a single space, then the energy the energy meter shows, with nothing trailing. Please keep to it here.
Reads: 1779 kWh
